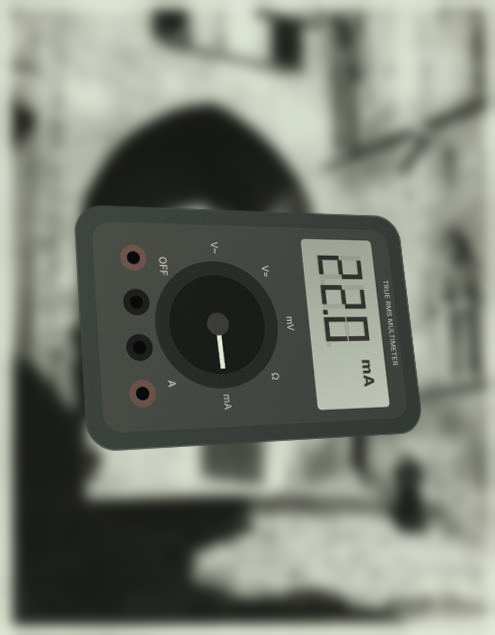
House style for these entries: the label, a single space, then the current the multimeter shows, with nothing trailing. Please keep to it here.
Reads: 22.0 mA
